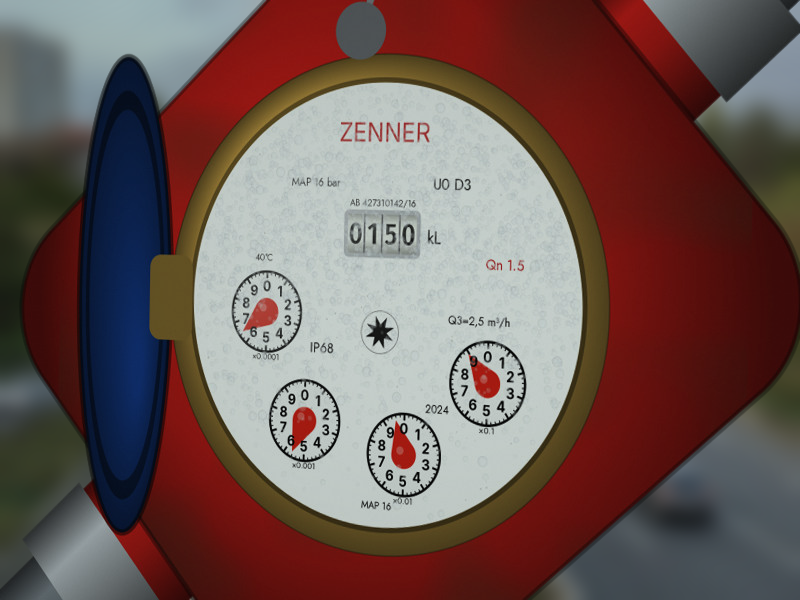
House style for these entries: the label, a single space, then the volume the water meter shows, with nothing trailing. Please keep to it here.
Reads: 150.8956 kL
